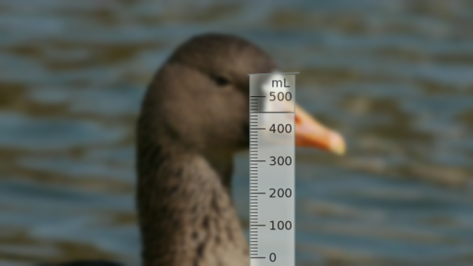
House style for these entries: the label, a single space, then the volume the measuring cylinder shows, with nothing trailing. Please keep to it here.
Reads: 450 mL
